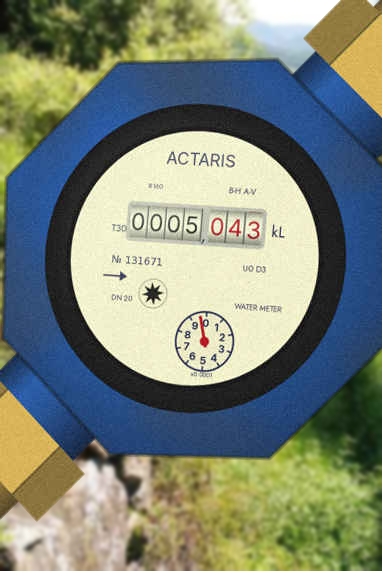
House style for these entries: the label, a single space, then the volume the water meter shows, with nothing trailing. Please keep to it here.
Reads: 5.0429 kL
